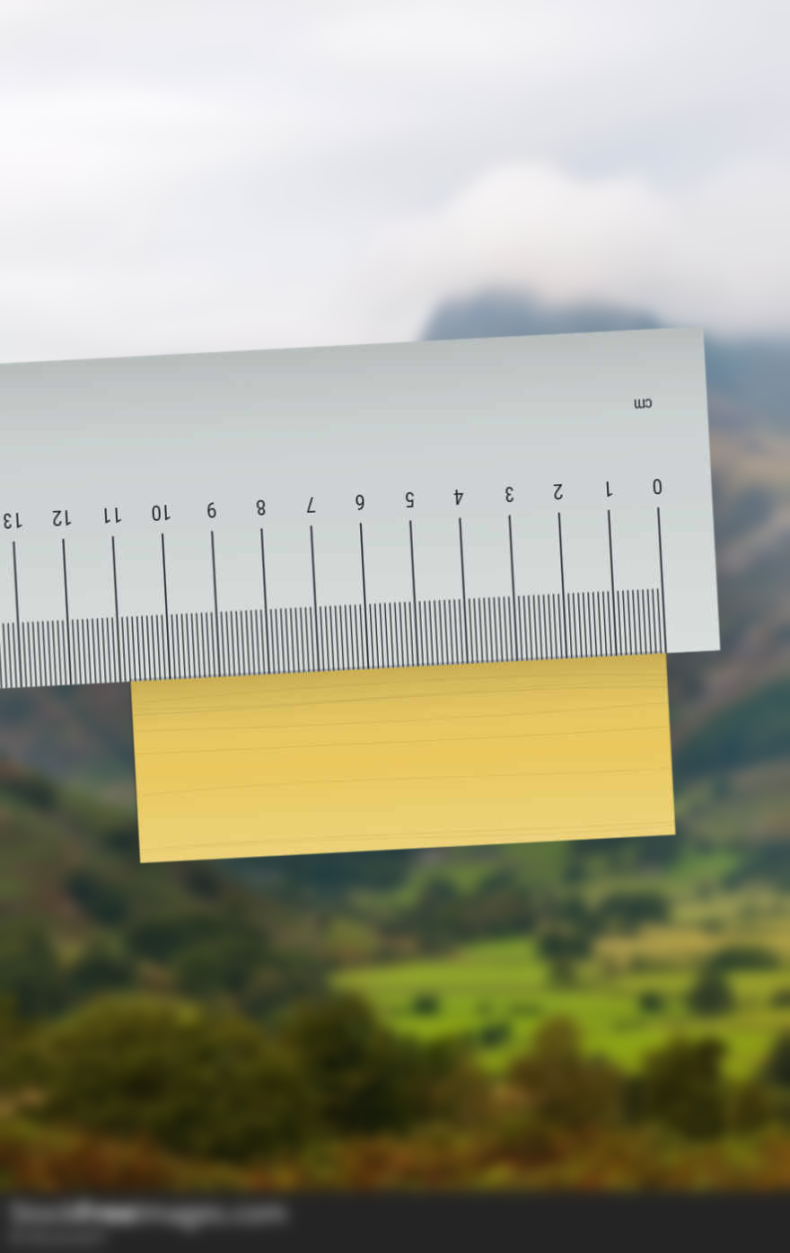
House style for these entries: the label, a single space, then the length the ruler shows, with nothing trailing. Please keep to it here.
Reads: 10.8 cm
